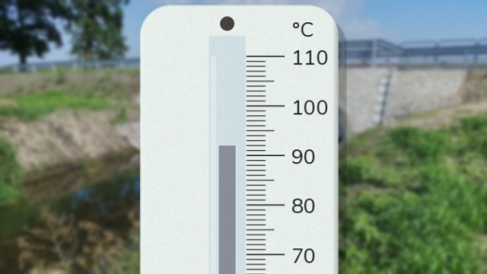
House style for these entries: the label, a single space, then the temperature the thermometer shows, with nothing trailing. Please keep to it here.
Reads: 92 °C
